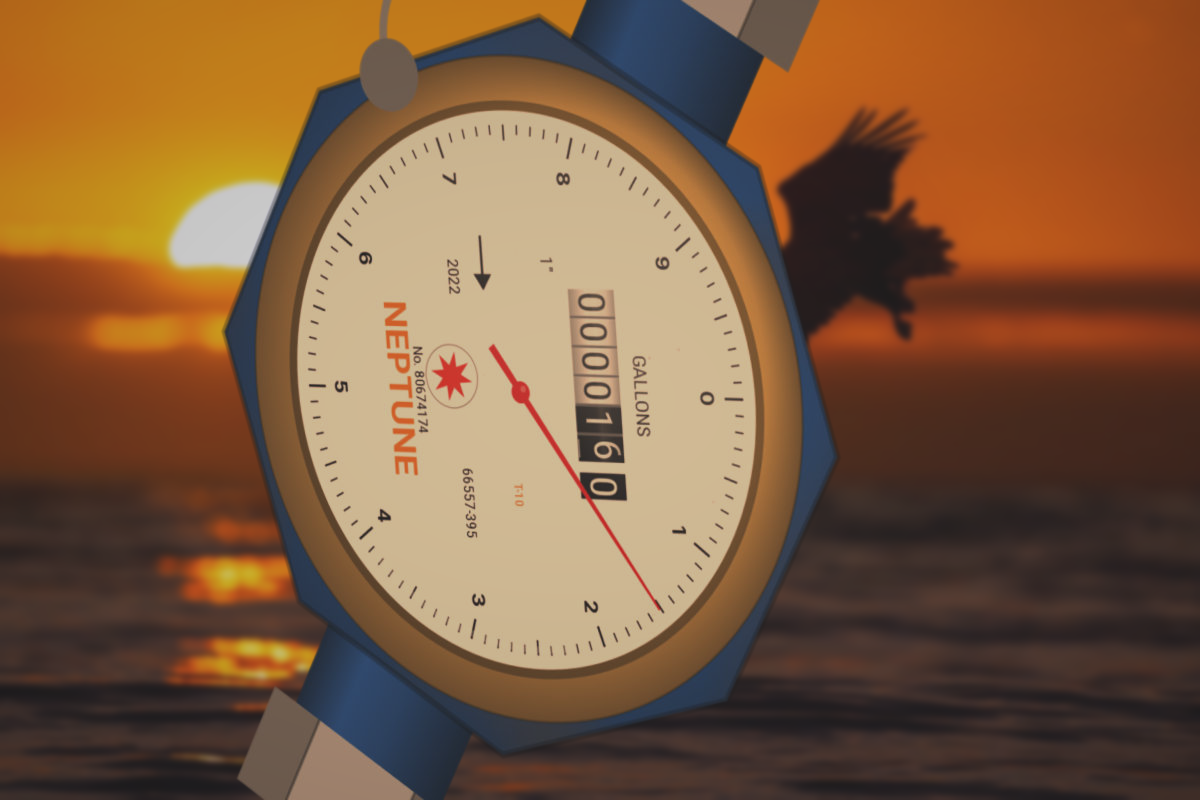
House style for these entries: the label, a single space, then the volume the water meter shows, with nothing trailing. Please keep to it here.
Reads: 161.5 gal
